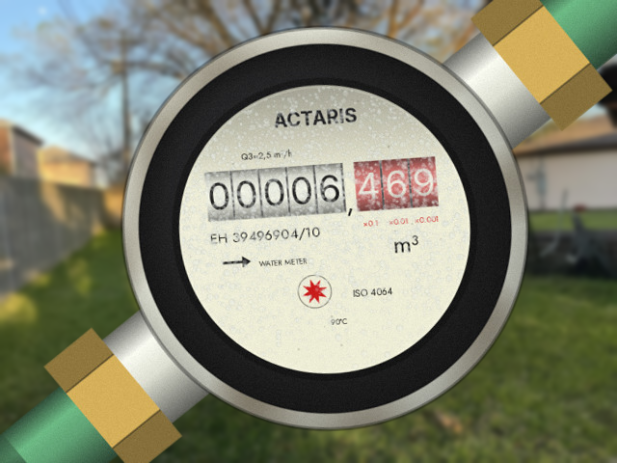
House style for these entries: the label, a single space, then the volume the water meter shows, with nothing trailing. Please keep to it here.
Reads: 6.469 m³
